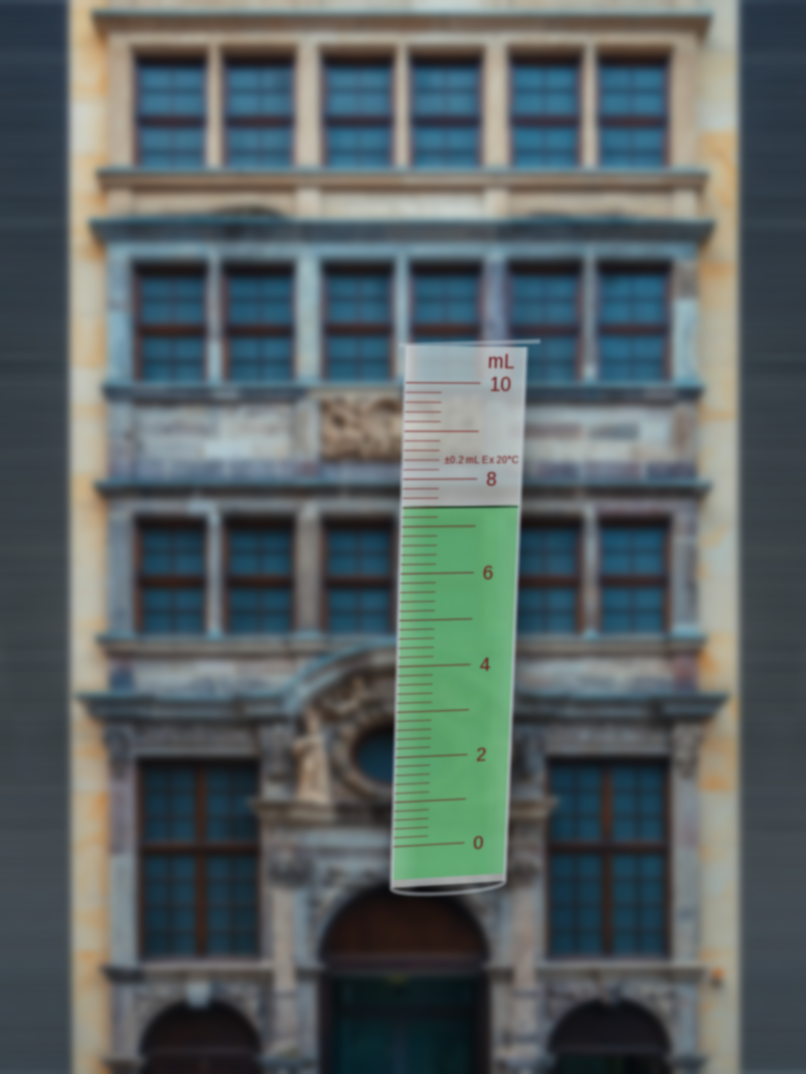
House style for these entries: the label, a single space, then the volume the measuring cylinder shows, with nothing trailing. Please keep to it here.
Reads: 7.4 mL
